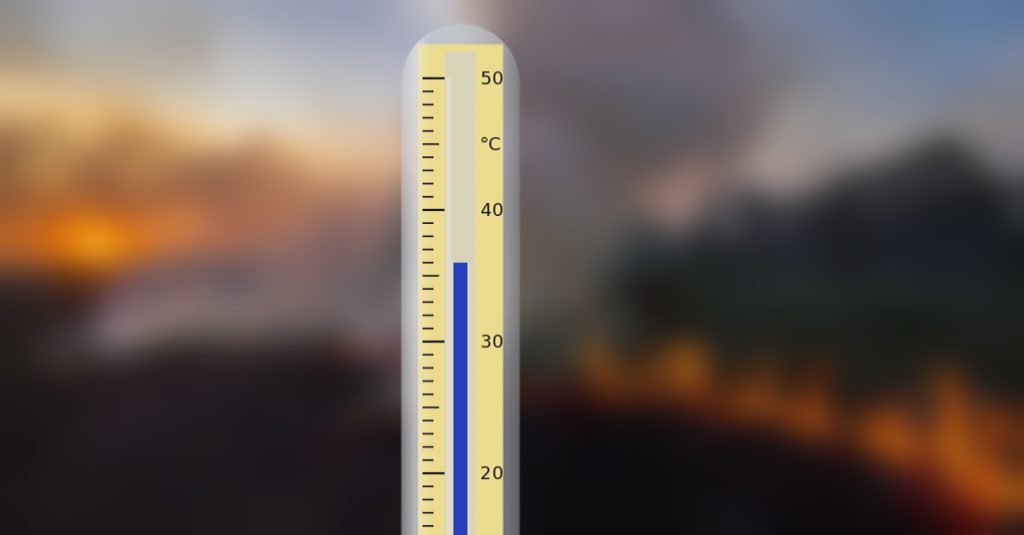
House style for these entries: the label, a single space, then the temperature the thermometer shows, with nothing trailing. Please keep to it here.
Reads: 36 °C
